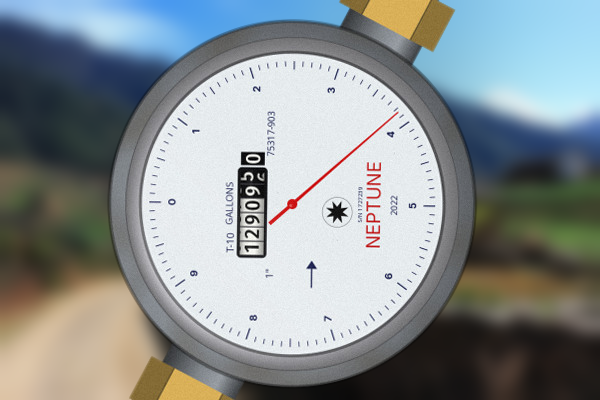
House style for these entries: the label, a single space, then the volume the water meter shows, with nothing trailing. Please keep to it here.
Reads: 1290953.8 gal
